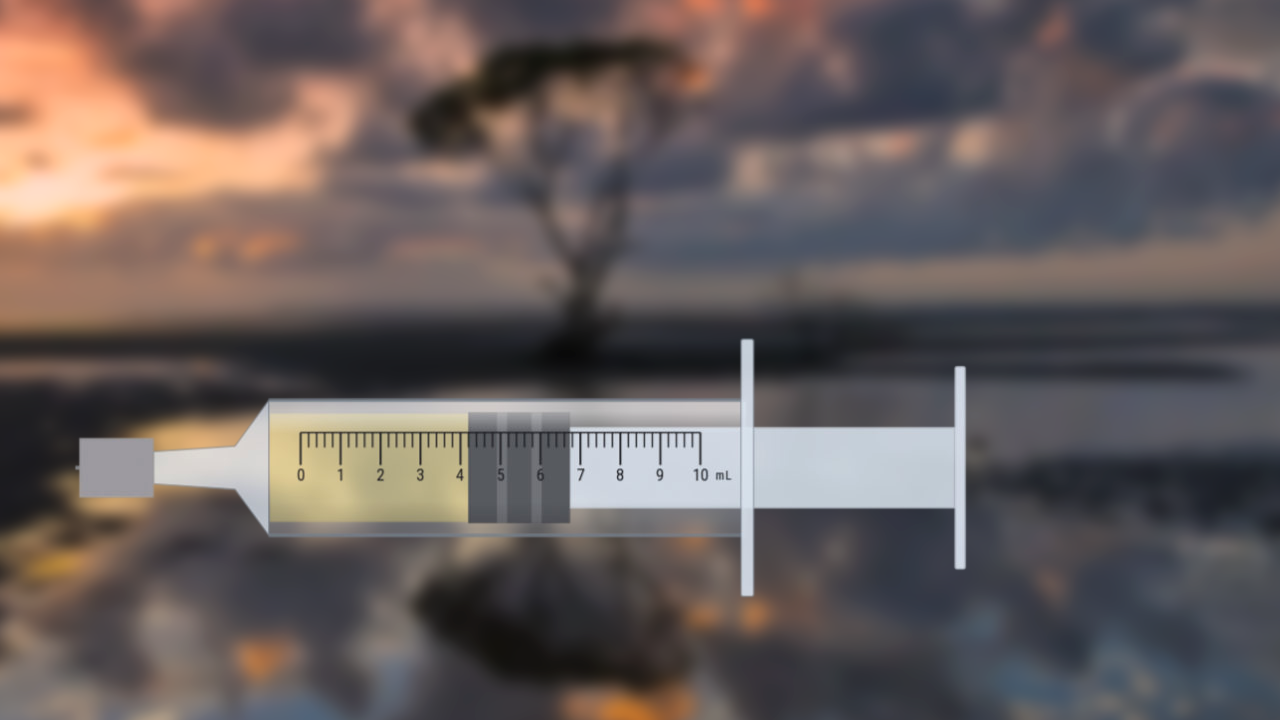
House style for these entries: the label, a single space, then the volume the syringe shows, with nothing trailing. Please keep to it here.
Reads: 4.2 mL
